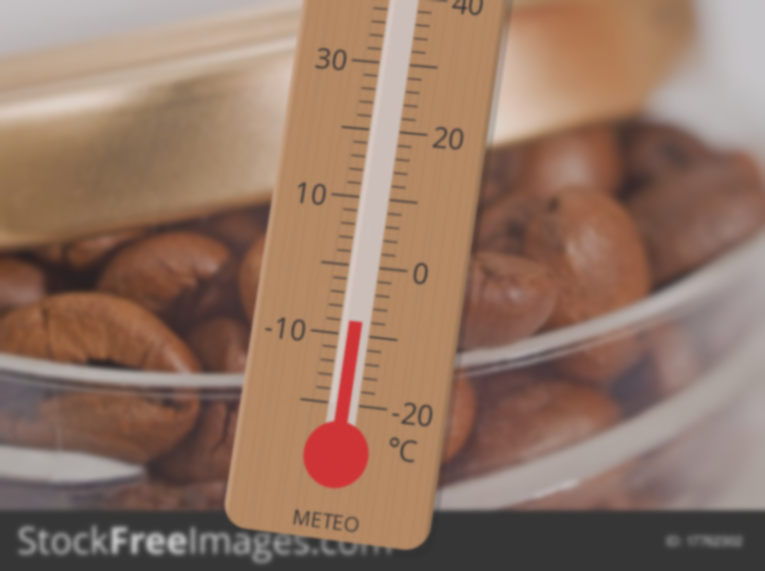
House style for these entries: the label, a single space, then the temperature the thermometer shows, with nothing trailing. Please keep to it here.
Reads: -8 °C
